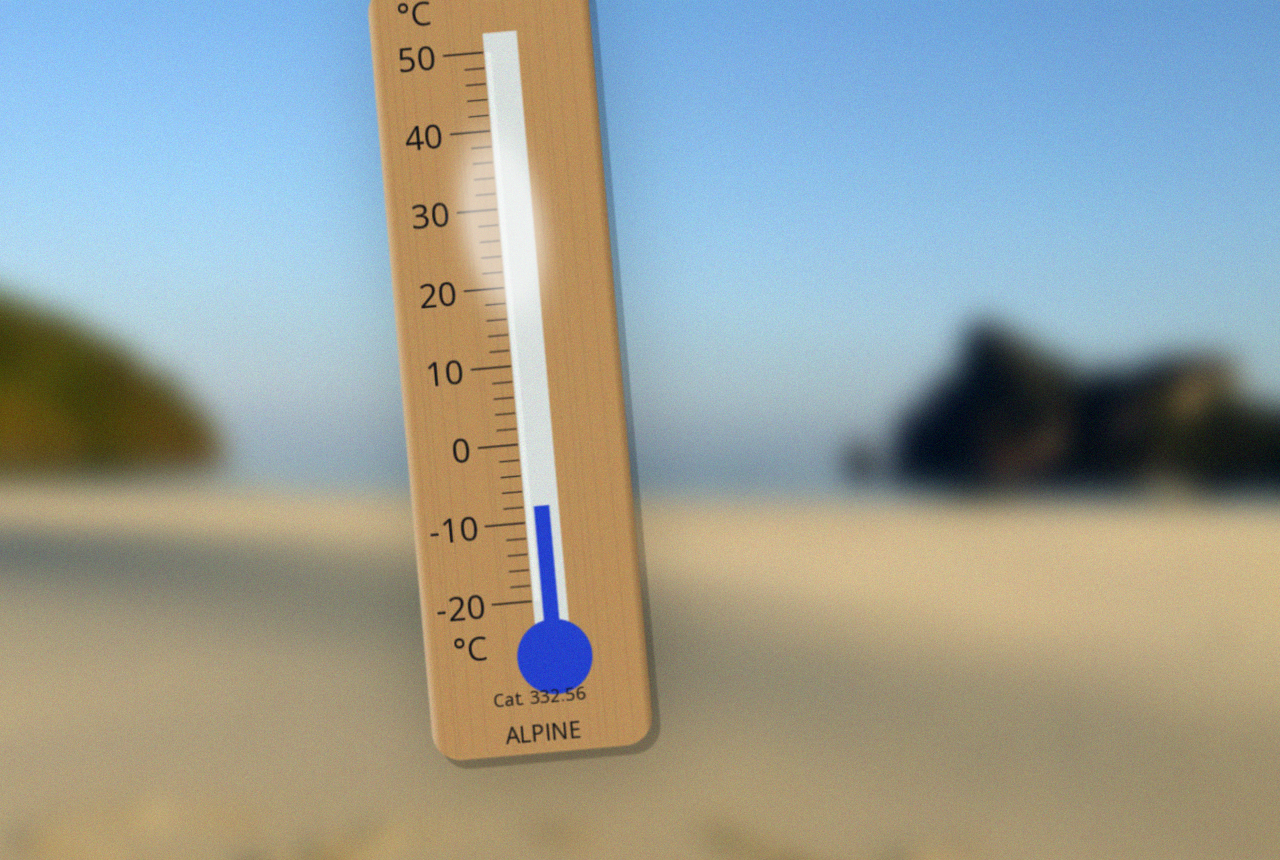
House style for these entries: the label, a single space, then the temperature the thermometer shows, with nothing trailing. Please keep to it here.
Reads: -8 °C
